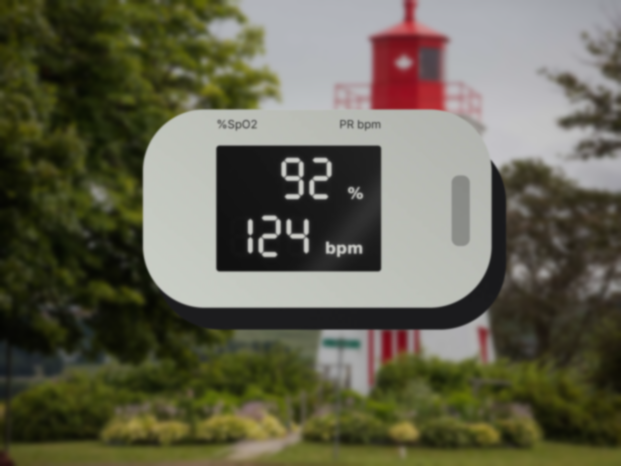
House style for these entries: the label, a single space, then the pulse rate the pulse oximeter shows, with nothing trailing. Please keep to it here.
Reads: 124 bpm
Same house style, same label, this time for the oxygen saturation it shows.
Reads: 92 %
